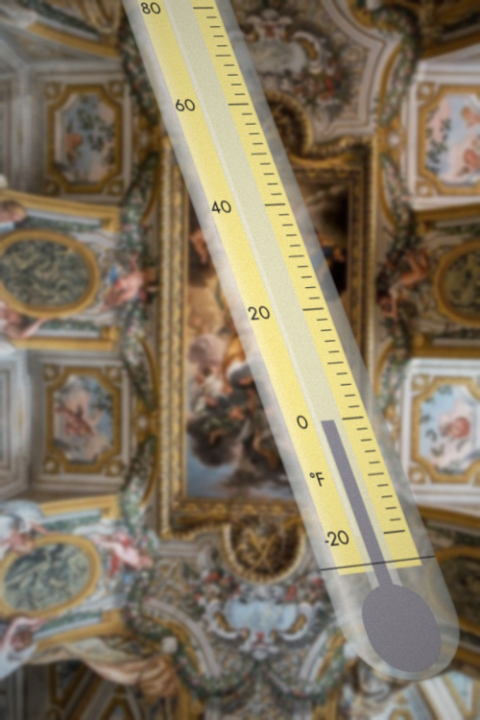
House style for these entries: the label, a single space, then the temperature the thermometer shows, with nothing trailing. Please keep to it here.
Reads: 0 °F
